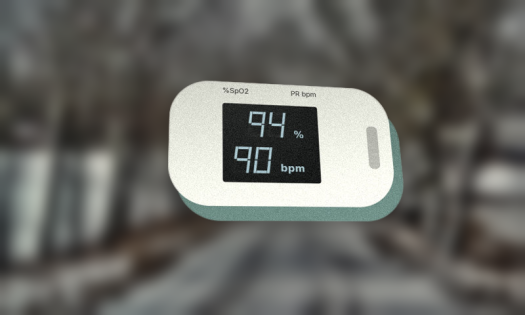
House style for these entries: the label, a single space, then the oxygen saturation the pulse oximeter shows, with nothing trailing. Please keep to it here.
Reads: 94 %
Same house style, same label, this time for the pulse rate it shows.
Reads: 90 bpm
